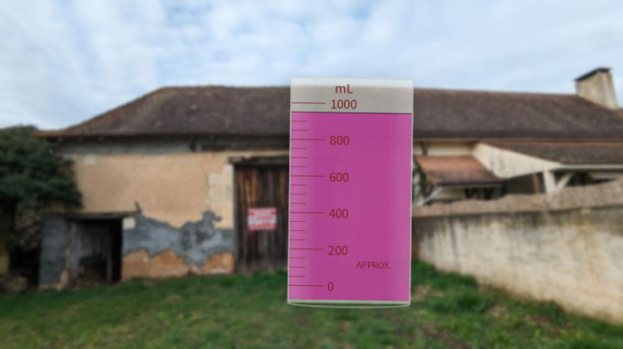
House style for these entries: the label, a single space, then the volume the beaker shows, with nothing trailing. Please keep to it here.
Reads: 950 mL
